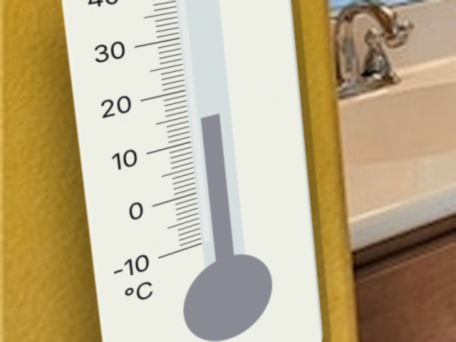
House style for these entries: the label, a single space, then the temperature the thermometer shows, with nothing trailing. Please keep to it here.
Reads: 14 °C
